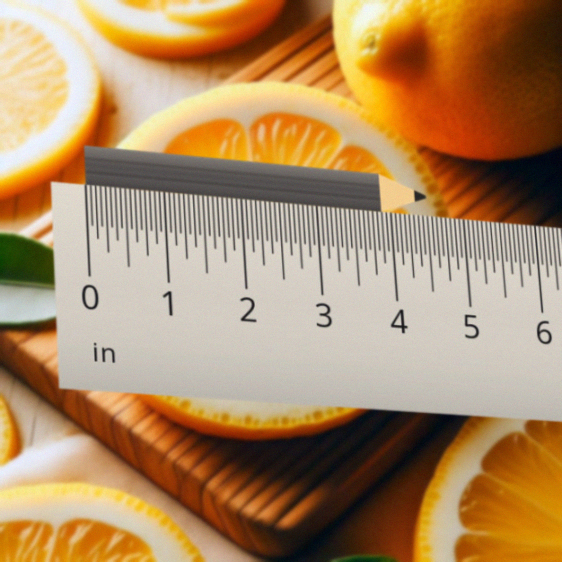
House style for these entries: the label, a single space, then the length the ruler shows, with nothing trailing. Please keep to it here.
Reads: 4.5 in
